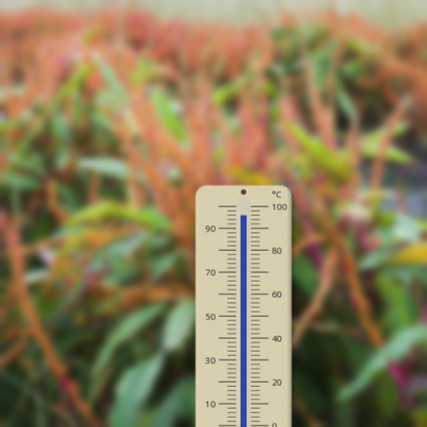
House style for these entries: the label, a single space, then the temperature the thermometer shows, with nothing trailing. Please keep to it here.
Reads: 96 °C
